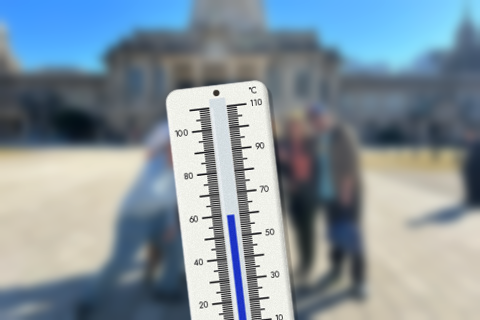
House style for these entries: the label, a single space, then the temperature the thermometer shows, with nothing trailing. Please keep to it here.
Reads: 60 °C
